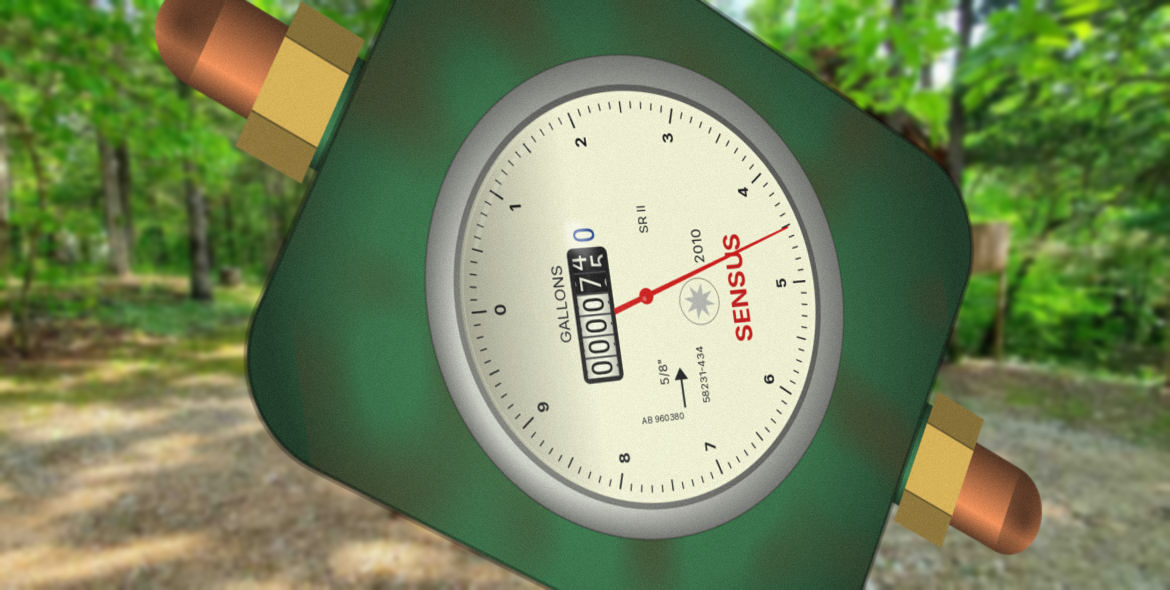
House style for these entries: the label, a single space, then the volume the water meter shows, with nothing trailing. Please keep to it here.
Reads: 744.5 gal
